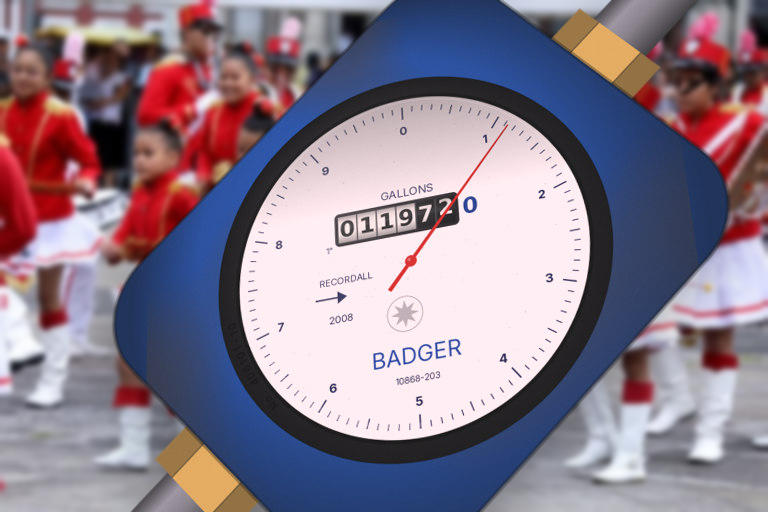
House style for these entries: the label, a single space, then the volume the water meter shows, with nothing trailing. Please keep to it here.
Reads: 119721.1 gal
